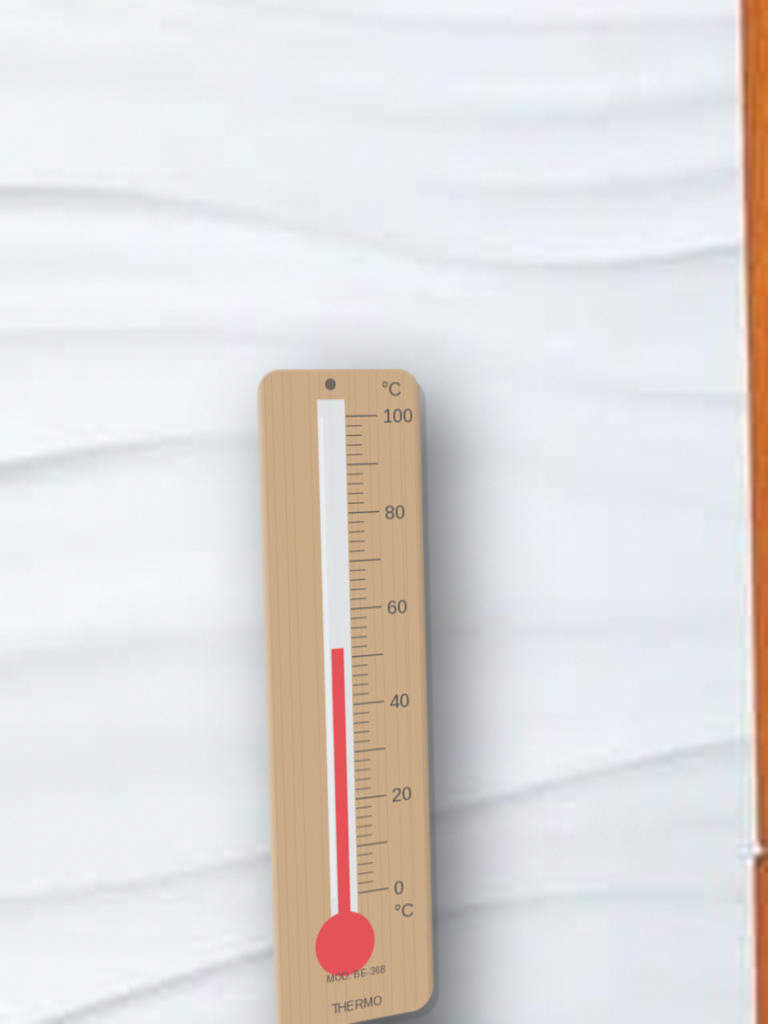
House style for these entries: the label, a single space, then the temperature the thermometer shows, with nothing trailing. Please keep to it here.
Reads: 52 °C
